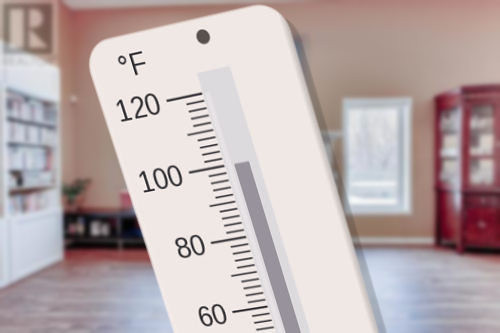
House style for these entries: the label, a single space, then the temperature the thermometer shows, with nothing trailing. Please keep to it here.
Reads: 100 °F
